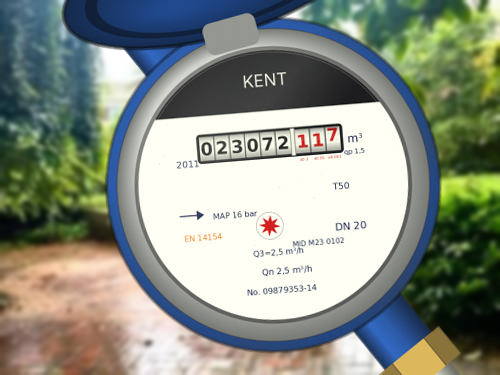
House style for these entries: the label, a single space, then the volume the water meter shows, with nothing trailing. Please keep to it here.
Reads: 23072.117 m³
